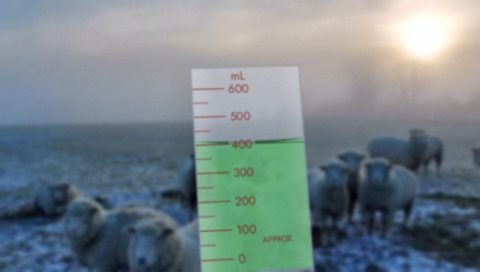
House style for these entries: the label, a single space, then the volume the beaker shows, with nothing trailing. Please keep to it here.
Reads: 400 mL
